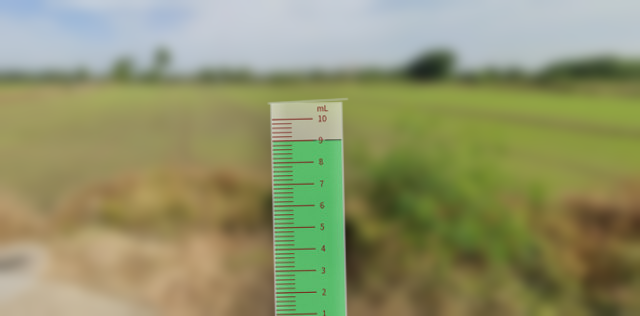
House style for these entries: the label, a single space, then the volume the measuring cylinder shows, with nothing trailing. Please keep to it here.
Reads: 9 mL
